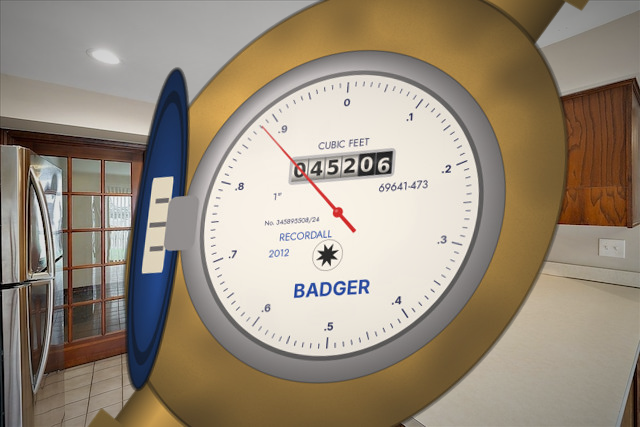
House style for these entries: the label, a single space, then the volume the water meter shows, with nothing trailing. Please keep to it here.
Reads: 45205.88 ft³
